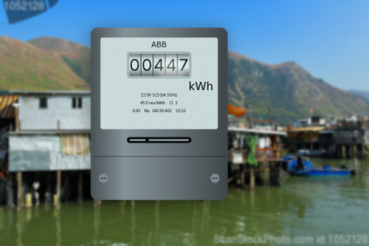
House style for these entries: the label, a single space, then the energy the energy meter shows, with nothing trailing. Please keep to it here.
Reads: 447 kWh
